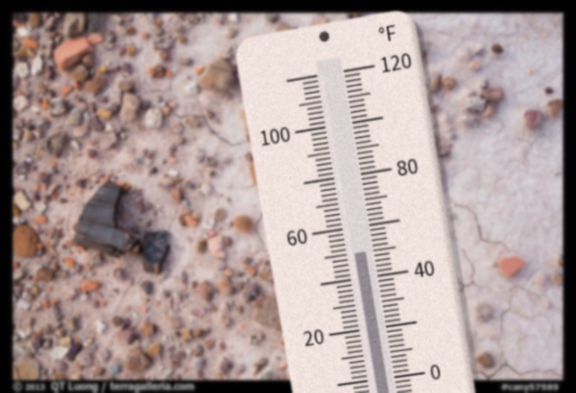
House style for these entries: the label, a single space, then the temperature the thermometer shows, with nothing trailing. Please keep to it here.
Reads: 50 °F
